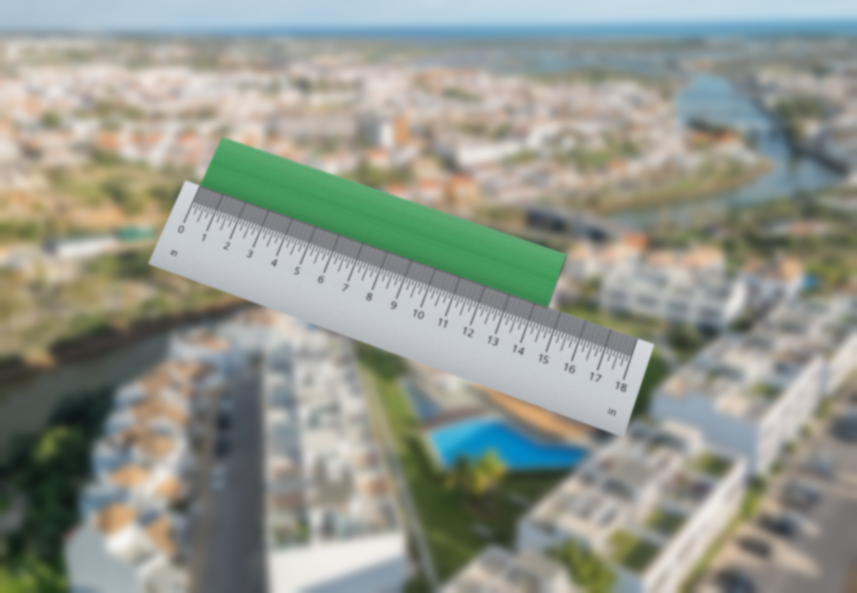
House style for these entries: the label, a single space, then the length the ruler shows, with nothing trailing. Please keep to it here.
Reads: 14.5 in
